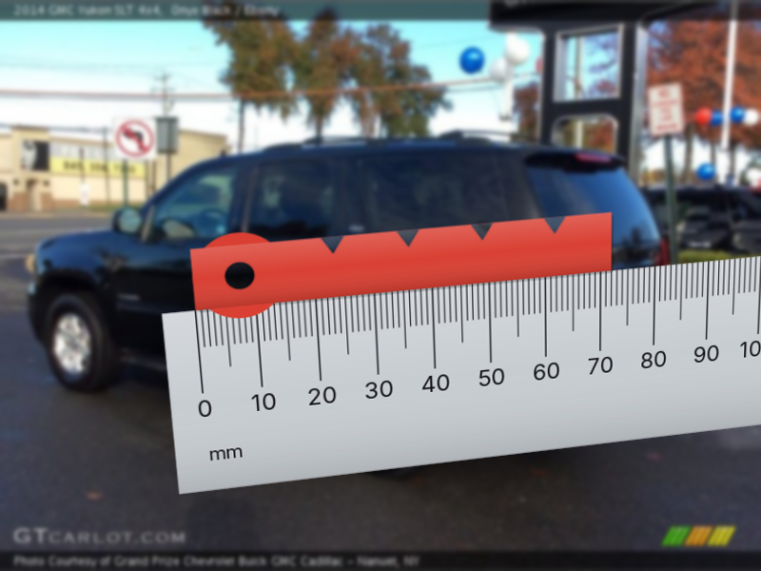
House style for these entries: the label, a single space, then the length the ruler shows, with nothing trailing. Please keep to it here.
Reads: 72 mm
